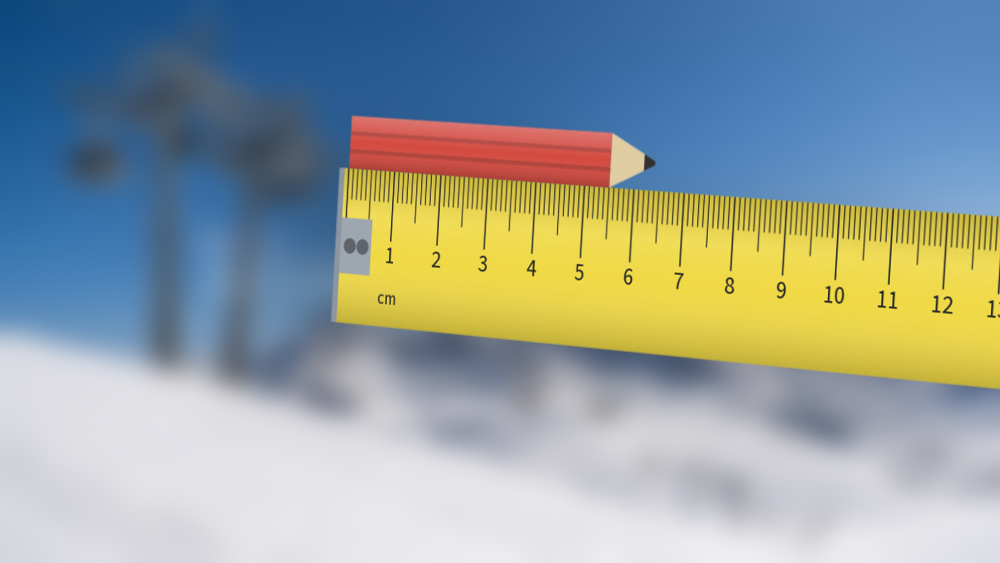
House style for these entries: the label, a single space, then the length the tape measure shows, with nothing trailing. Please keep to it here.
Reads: 6.4 cm
